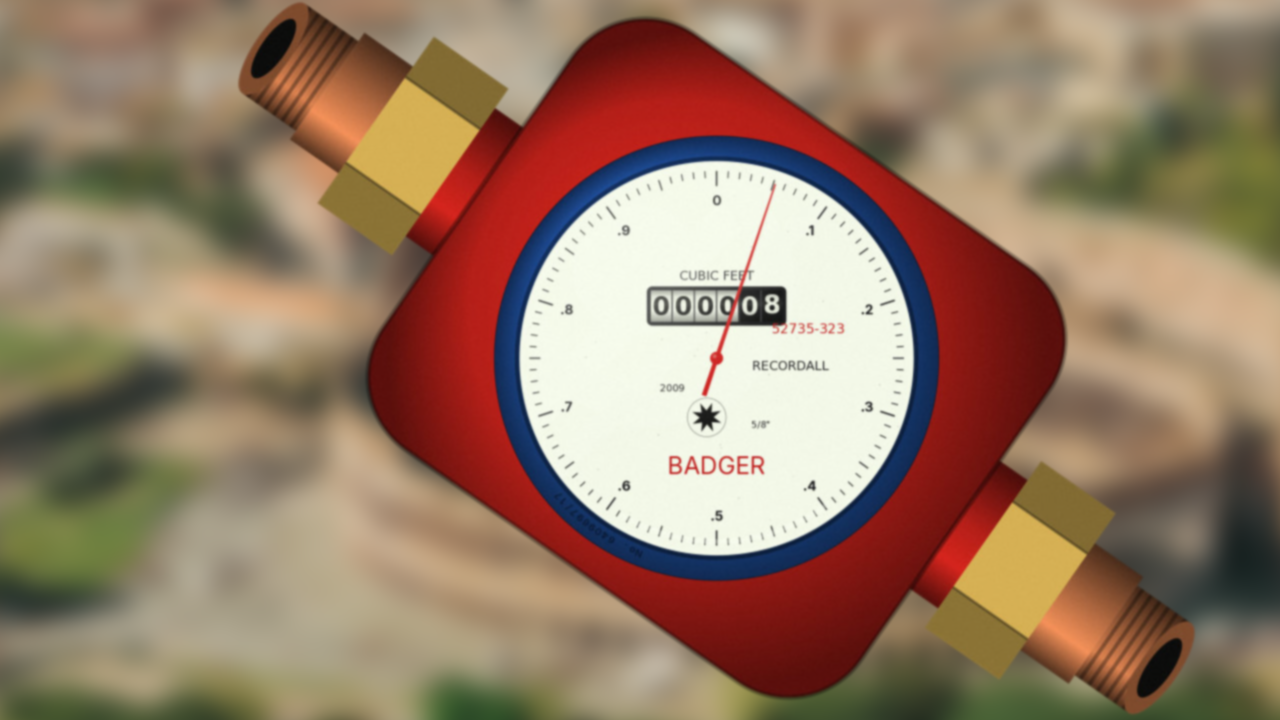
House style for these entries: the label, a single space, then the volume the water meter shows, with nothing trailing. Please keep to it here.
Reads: 8.05 ft³
